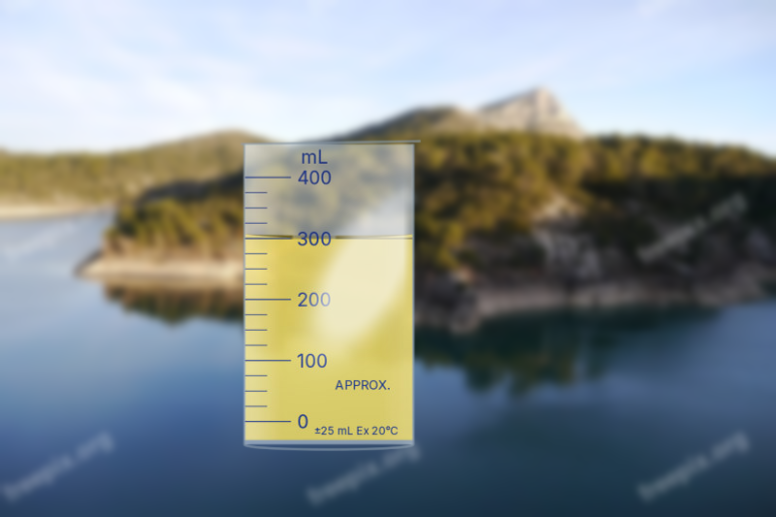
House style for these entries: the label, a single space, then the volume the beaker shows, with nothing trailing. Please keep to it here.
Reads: 300 mL
